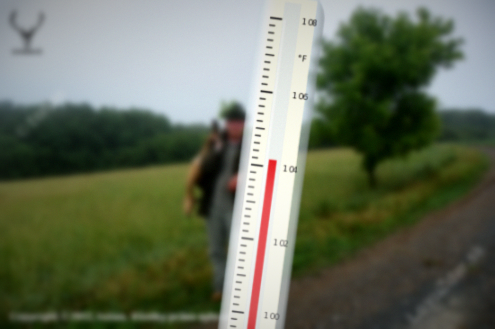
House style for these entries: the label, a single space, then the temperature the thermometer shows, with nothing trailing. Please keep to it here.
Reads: 104.2 °F
